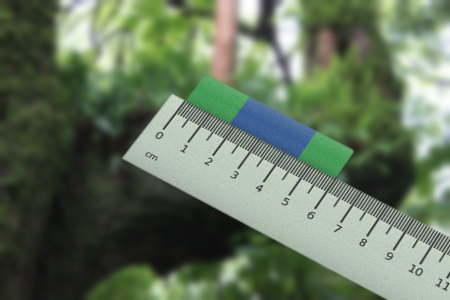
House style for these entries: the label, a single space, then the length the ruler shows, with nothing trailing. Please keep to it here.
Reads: 6 cm
